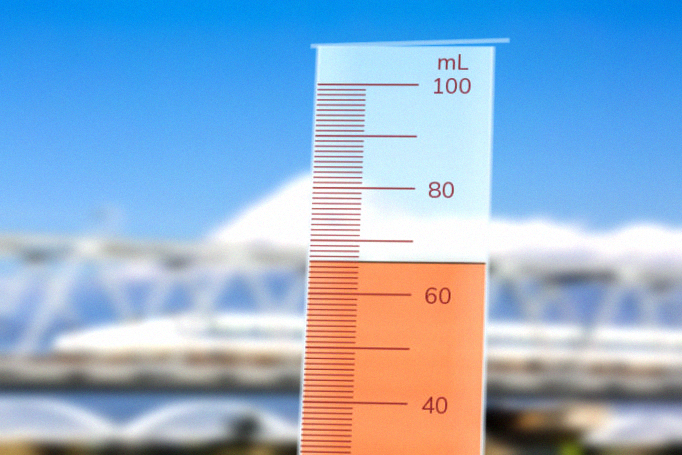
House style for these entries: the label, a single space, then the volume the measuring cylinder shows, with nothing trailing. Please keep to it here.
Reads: 66 mL
